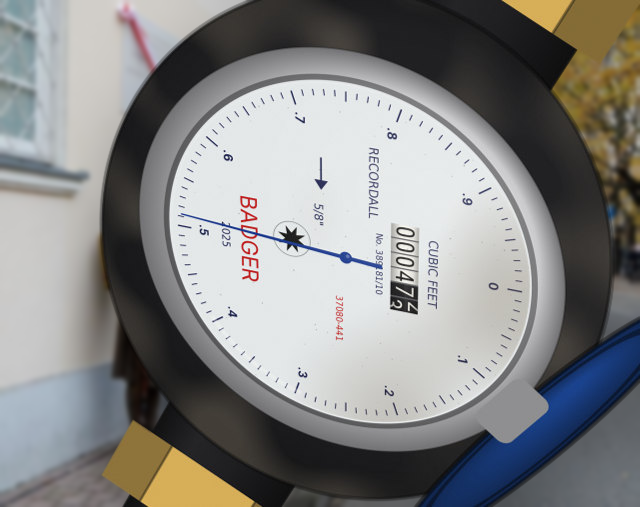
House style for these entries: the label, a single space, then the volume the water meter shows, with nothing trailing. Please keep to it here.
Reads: 472.51 ft³
